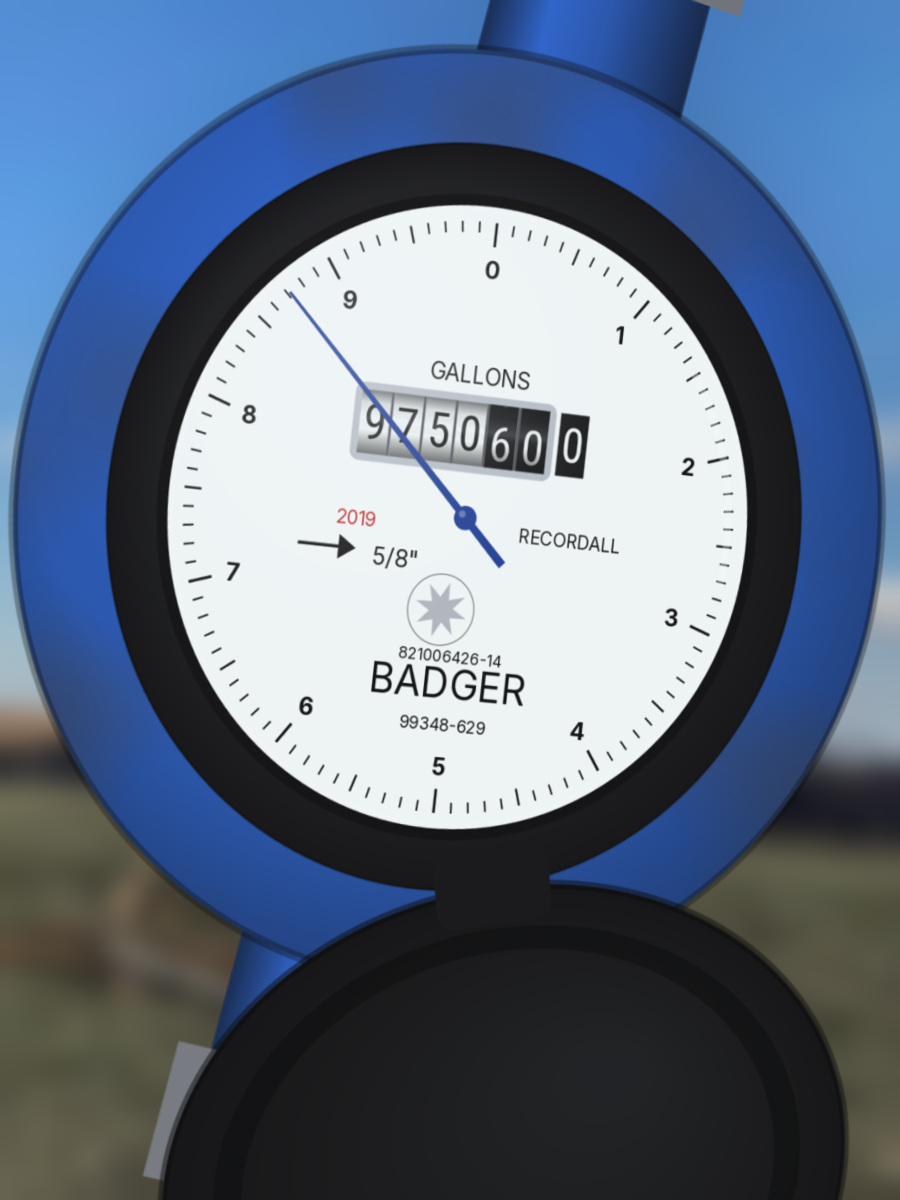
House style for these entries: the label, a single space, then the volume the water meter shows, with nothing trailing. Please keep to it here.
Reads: 9750598.7 gal
